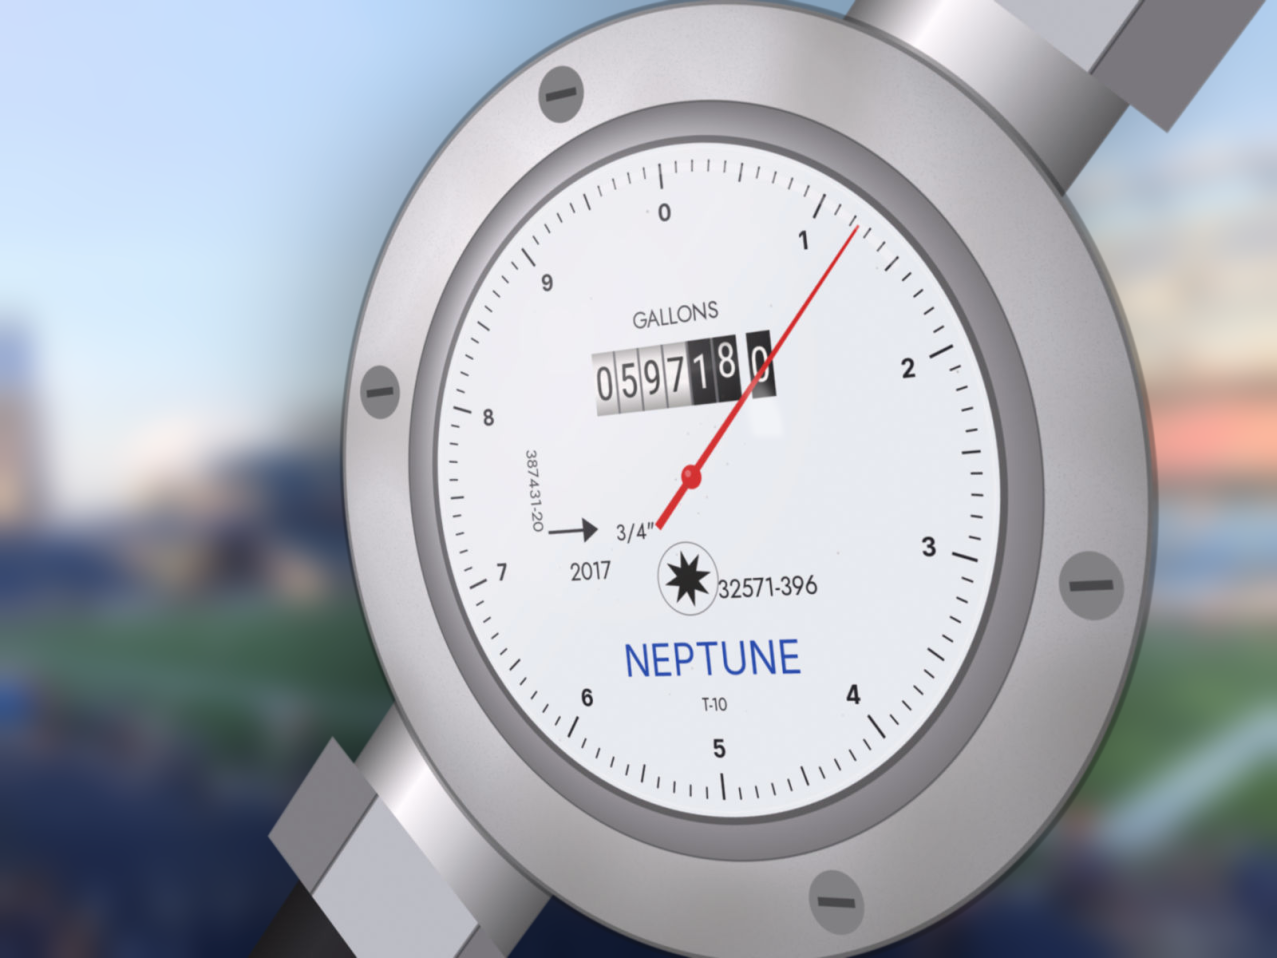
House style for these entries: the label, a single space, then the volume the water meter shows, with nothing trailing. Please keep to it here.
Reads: 597181.2 gal
